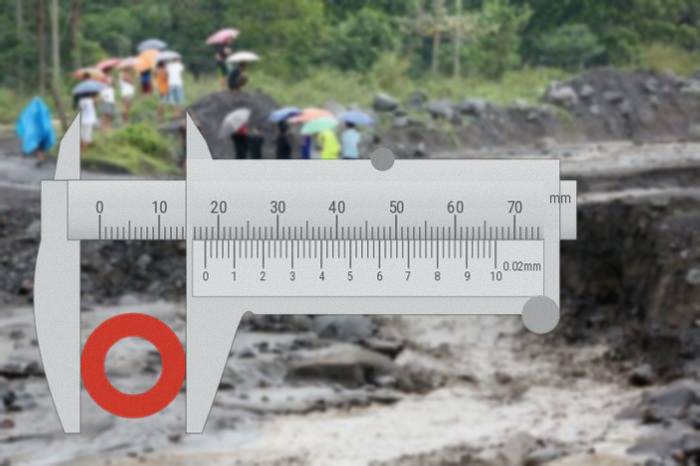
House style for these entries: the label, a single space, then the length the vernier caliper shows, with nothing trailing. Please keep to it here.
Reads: 17.8 mm
